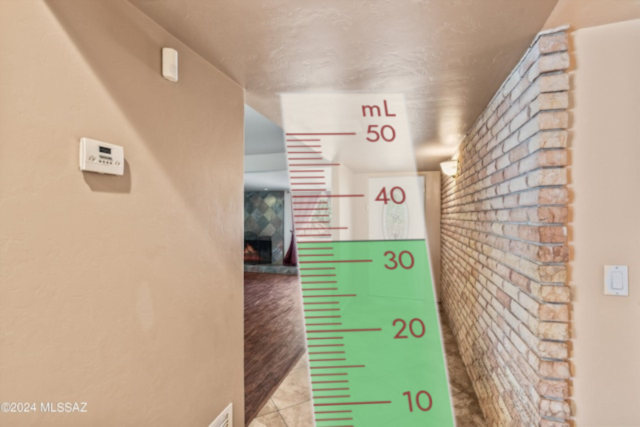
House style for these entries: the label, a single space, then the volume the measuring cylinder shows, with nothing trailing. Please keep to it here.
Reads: 33 mL
